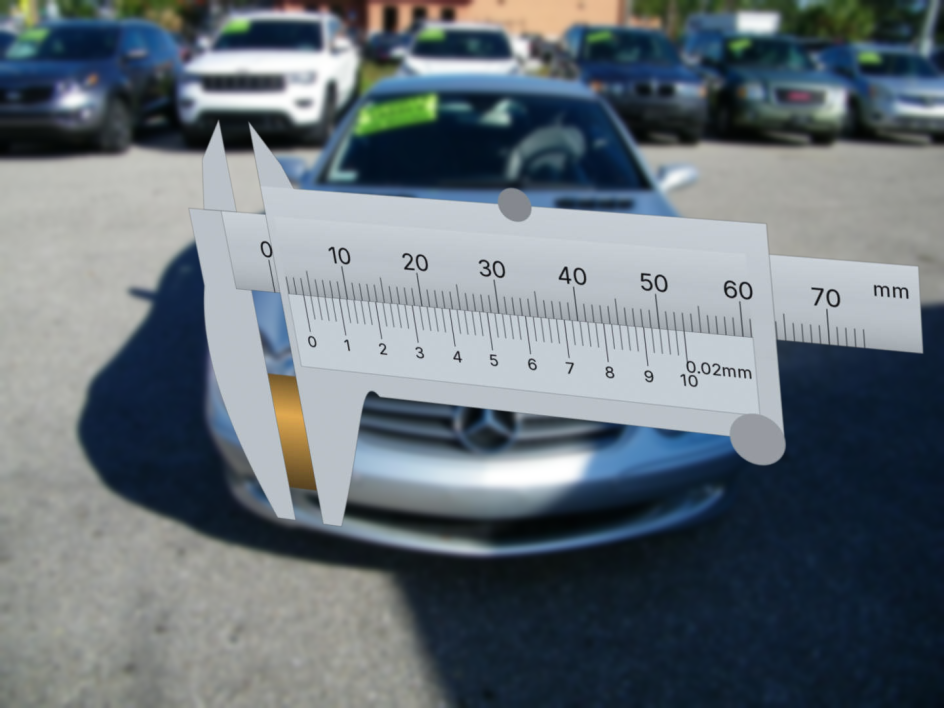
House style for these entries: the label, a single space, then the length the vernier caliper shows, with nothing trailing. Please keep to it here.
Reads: 4.0 mm
